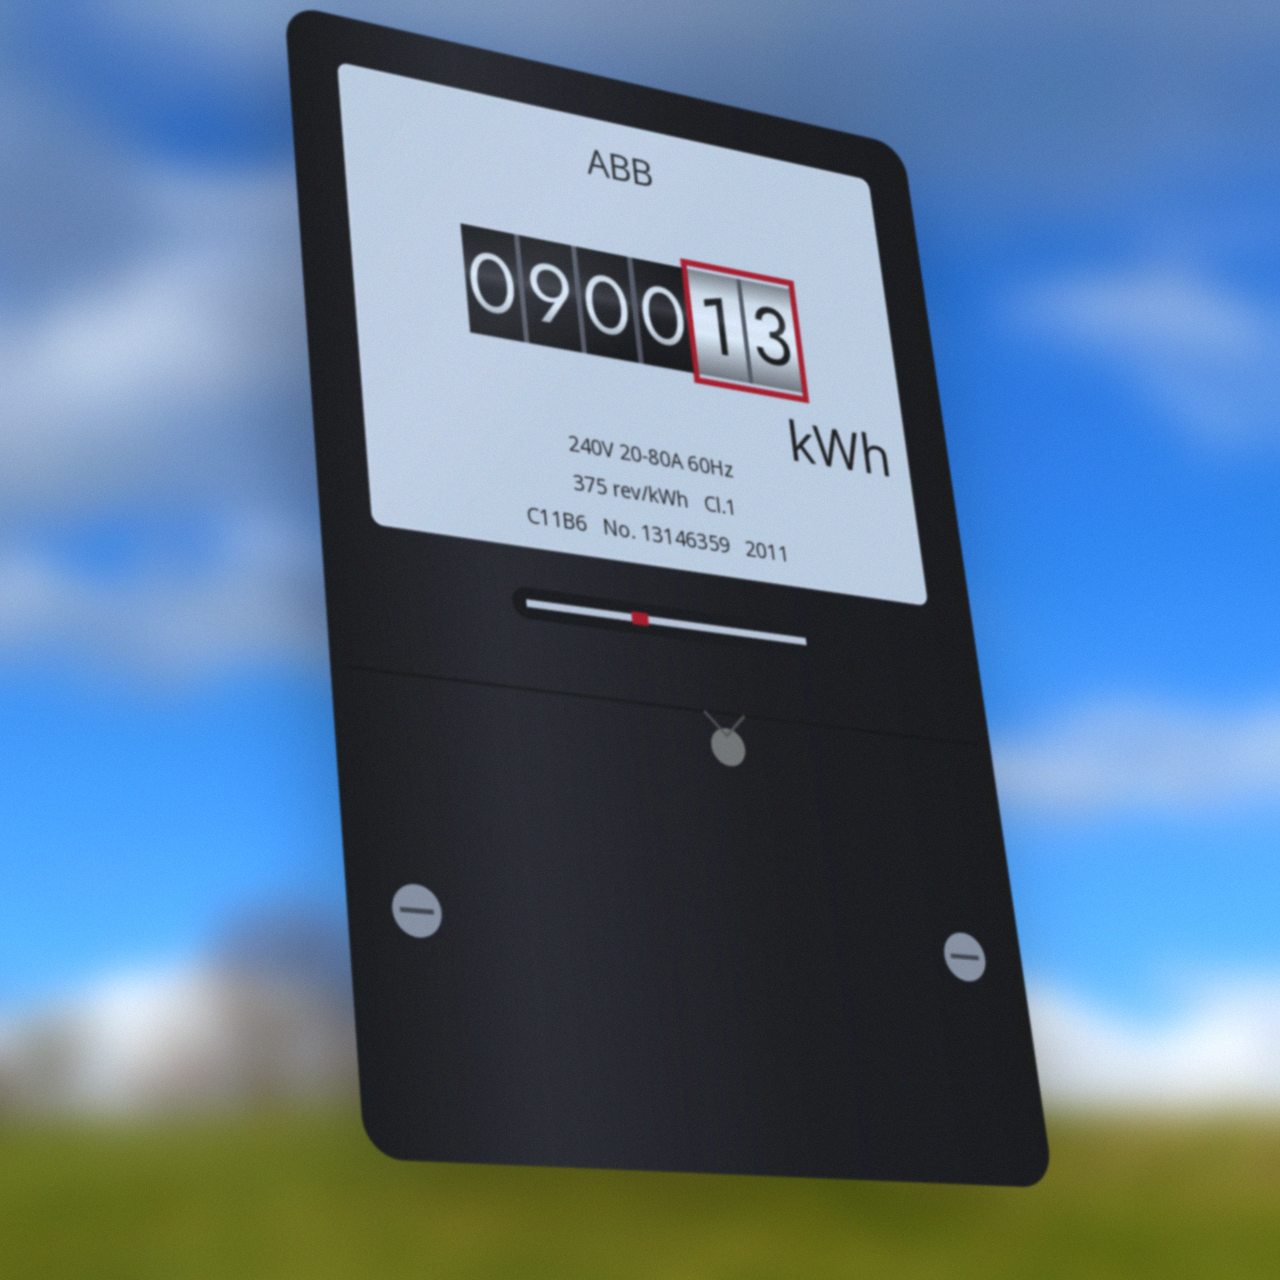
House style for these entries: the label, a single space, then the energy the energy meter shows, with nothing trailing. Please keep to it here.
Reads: 900.13 kWh
